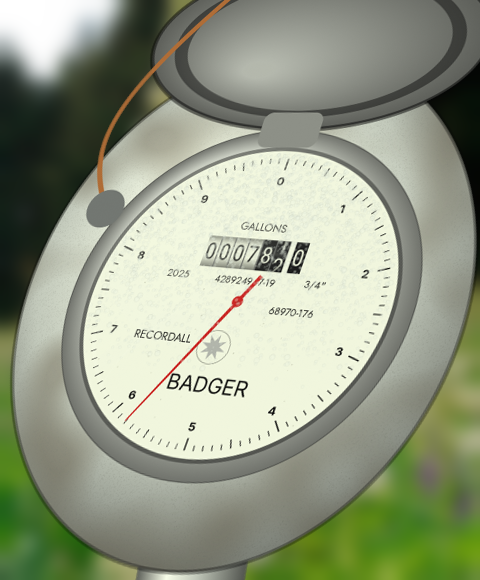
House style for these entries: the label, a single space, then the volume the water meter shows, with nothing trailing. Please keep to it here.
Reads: 7815.8 gal
